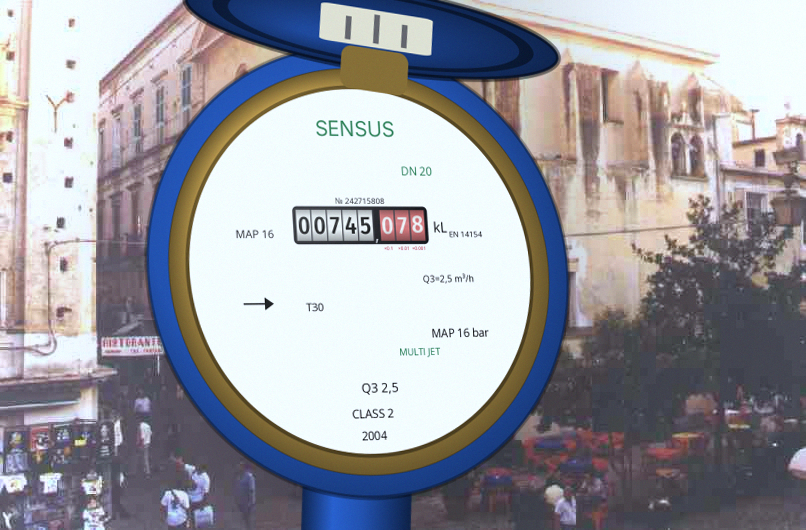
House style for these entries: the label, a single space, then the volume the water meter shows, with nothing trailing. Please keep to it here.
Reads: 745.078 kL
